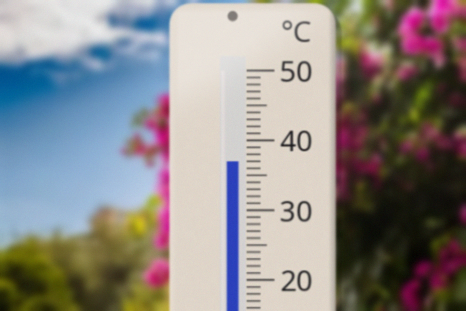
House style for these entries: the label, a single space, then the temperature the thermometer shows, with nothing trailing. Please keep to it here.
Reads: 37 °C
